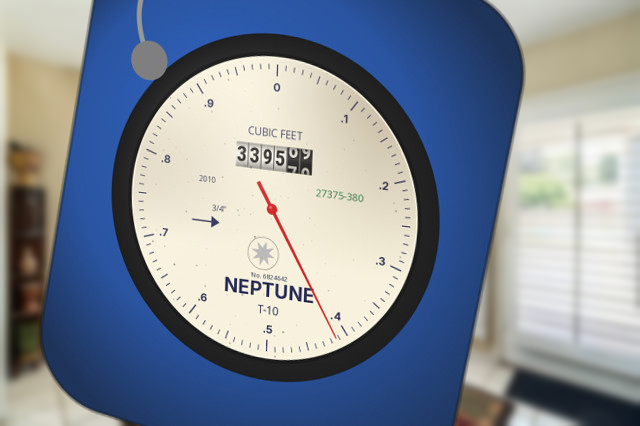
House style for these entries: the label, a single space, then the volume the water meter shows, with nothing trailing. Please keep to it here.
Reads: 339569.41 ft³
